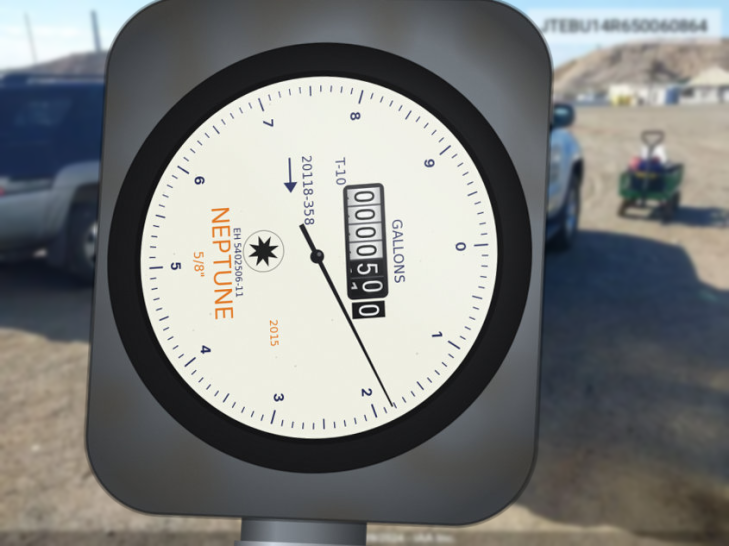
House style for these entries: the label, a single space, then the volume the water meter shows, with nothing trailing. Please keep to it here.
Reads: 501.8 gal
